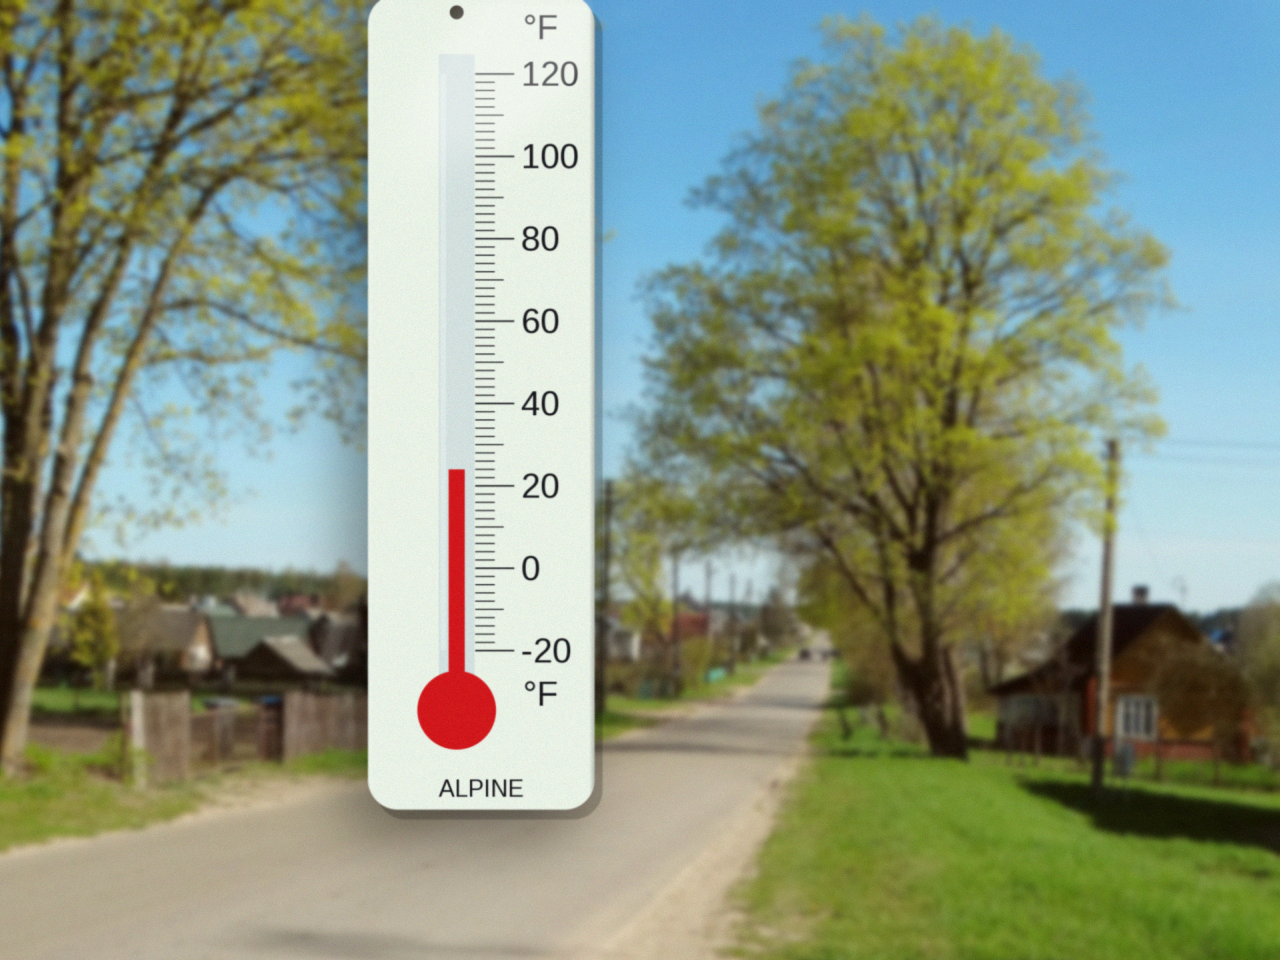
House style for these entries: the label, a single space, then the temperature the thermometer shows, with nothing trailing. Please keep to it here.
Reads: 24 °F
